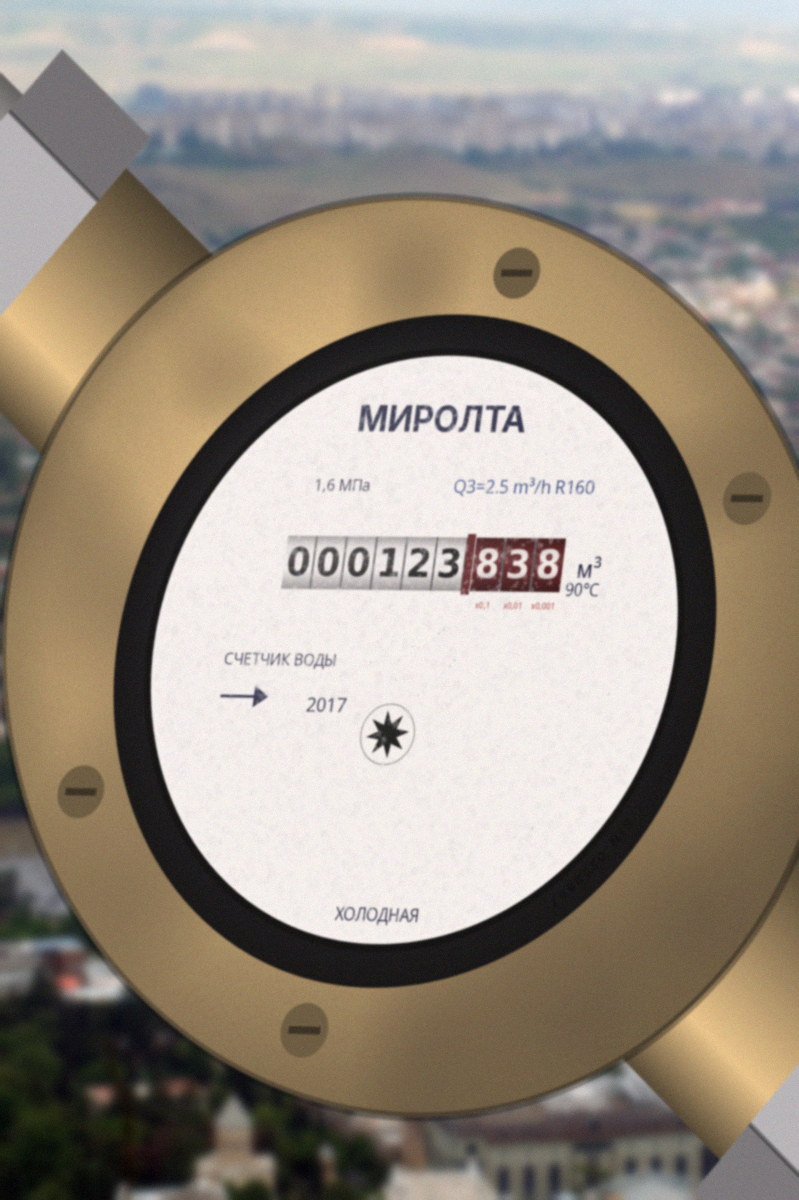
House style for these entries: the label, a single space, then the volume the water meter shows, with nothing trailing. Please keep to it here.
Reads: 123.838 m³
